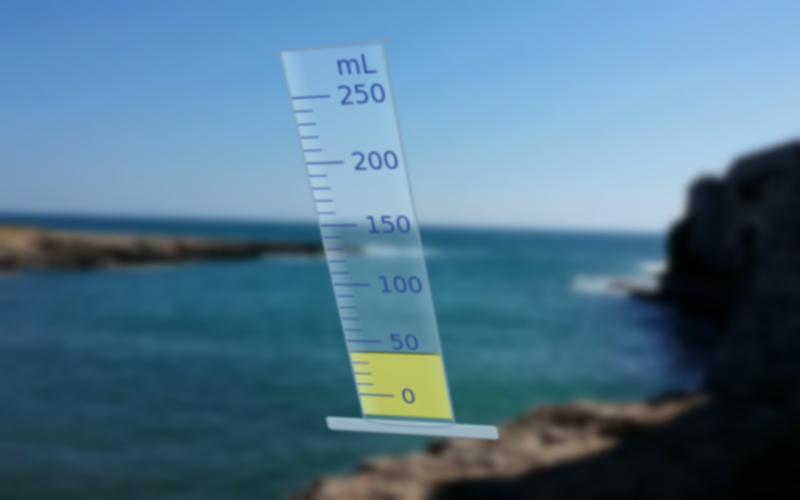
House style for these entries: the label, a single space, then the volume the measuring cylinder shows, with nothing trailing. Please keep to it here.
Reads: 40 mL
